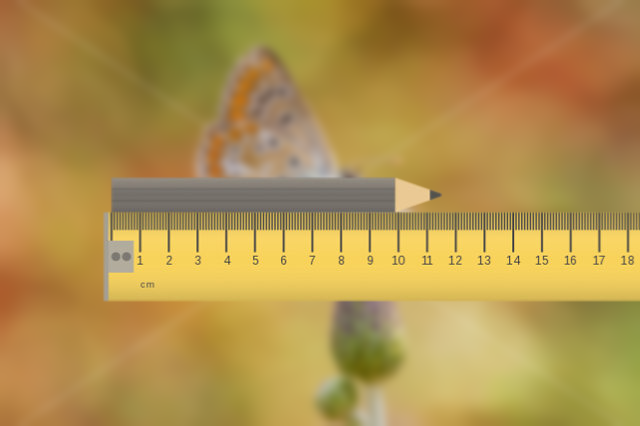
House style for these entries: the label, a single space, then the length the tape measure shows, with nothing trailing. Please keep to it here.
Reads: 11.5 cm
